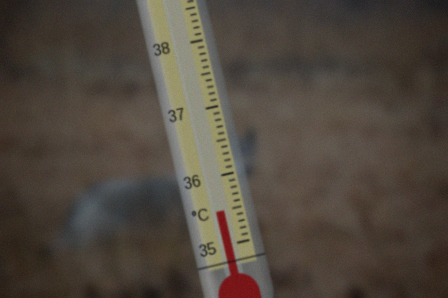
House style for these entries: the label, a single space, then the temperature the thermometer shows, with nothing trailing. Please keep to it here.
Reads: 35.5 °C
